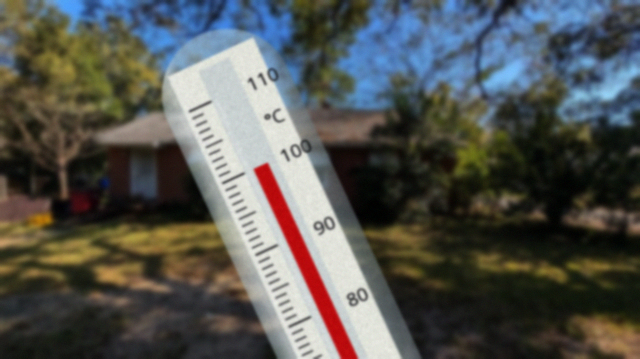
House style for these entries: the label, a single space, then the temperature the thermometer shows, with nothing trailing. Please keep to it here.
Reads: 100 °C
